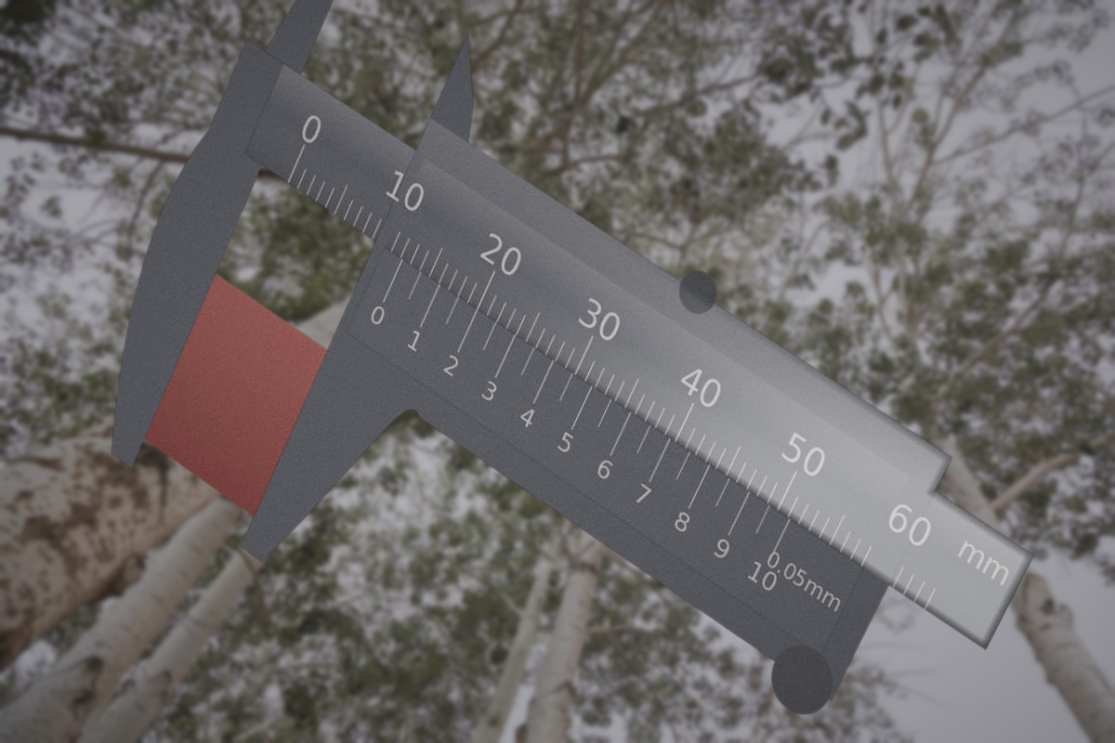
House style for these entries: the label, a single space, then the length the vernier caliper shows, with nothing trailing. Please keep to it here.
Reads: 12.2 mm
